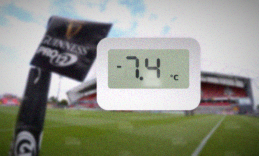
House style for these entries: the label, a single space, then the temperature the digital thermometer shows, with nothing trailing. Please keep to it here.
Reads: -7.4 °C
